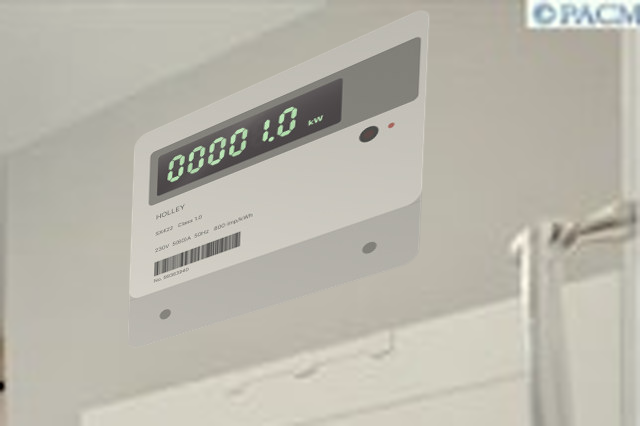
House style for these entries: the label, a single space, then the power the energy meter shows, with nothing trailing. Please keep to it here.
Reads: 1.0 kW
